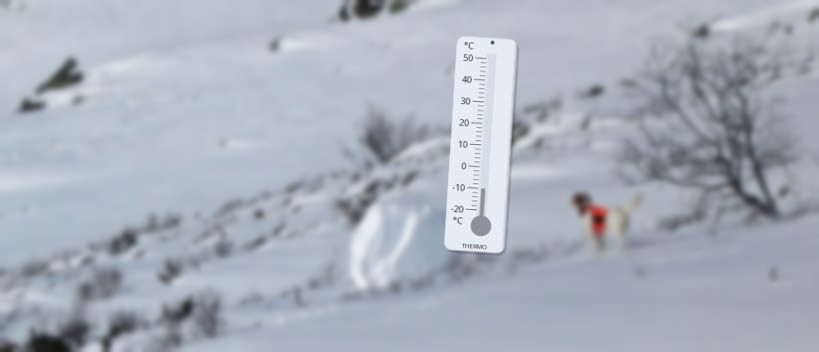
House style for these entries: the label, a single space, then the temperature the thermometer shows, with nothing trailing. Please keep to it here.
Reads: -10 °C
